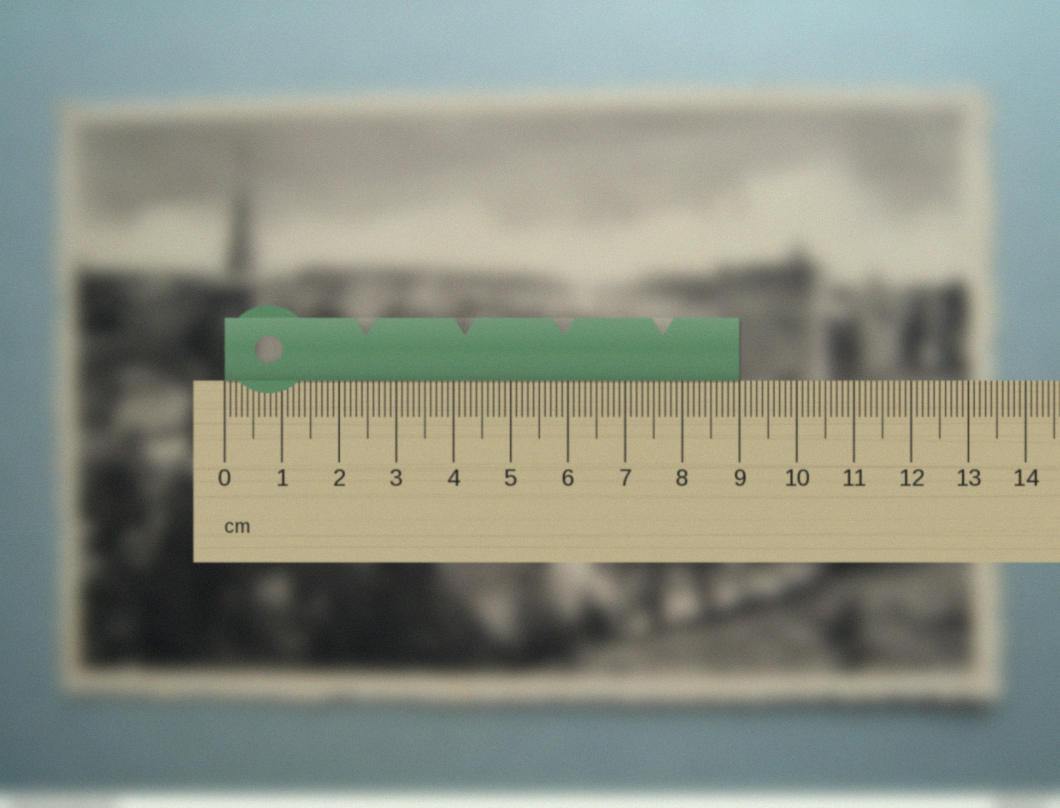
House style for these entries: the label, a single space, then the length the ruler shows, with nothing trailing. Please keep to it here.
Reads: 9 cm
